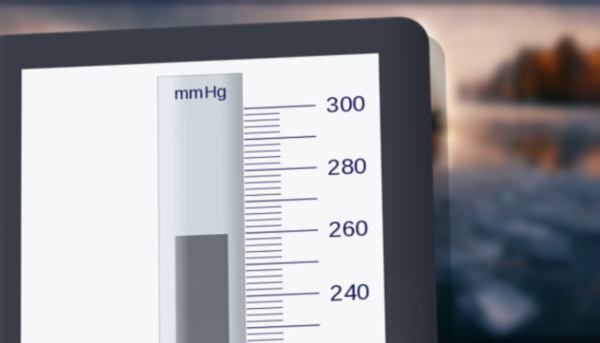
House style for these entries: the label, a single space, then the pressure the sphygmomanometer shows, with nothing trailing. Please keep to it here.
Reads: 260 mmHg
